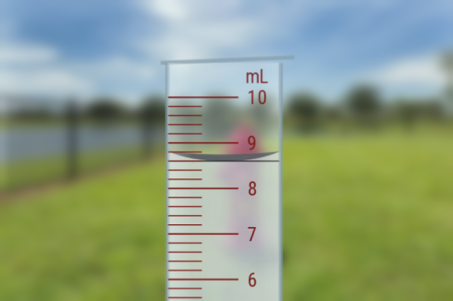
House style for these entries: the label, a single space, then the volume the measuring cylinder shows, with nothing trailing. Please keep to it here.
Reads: 8.6 mL
